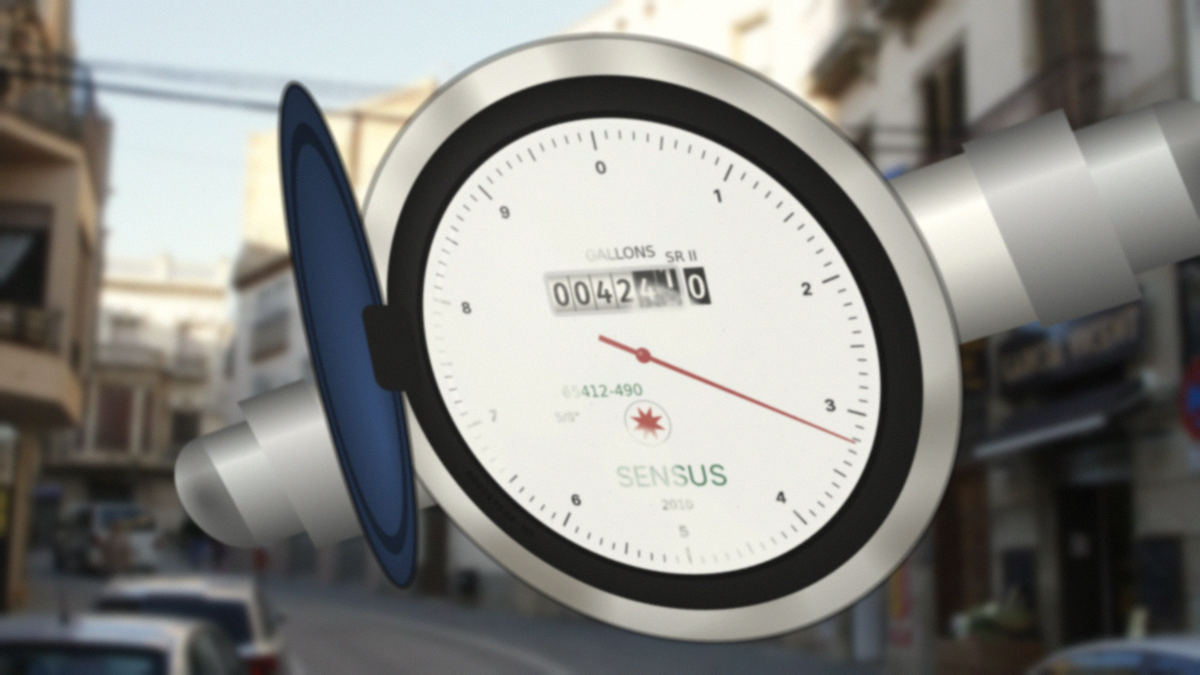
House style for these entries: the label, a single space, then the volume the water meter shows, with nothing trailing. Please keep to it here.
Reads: 42413.2 gal
